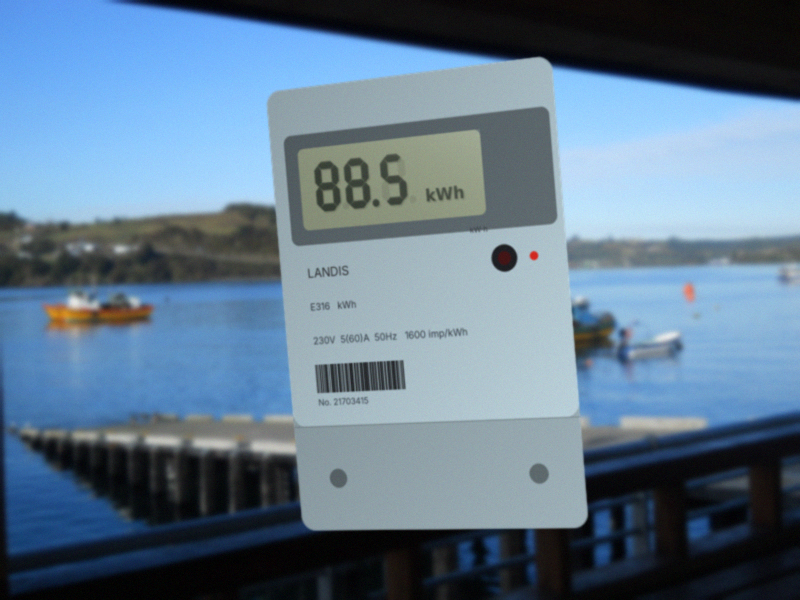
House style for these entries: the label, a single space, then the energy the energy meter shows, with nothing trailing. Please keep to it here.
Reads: 88.5 kWh
